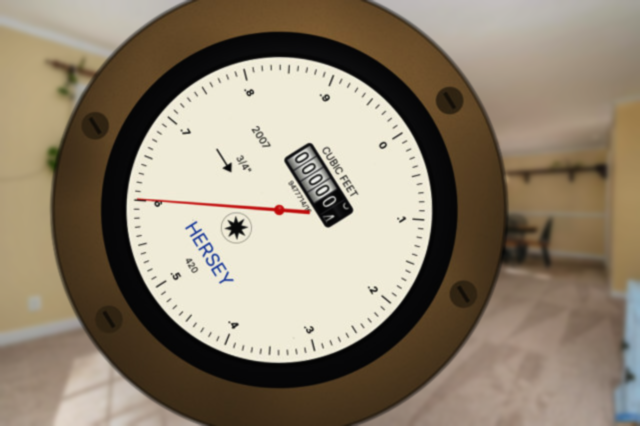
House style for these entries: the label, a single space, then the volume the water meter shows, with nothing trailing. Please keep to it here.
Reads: 3.60 ft³
